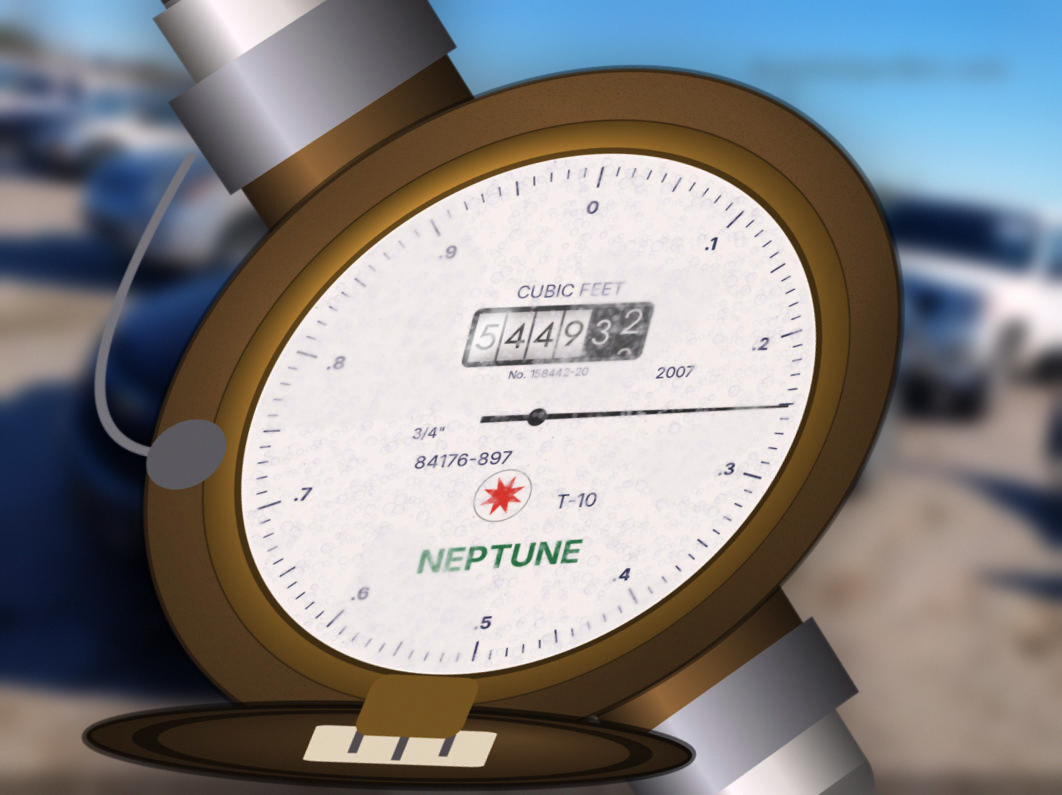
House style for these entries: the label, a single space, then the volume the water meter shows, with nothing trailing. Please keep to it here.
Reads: 544932.25 ft³
